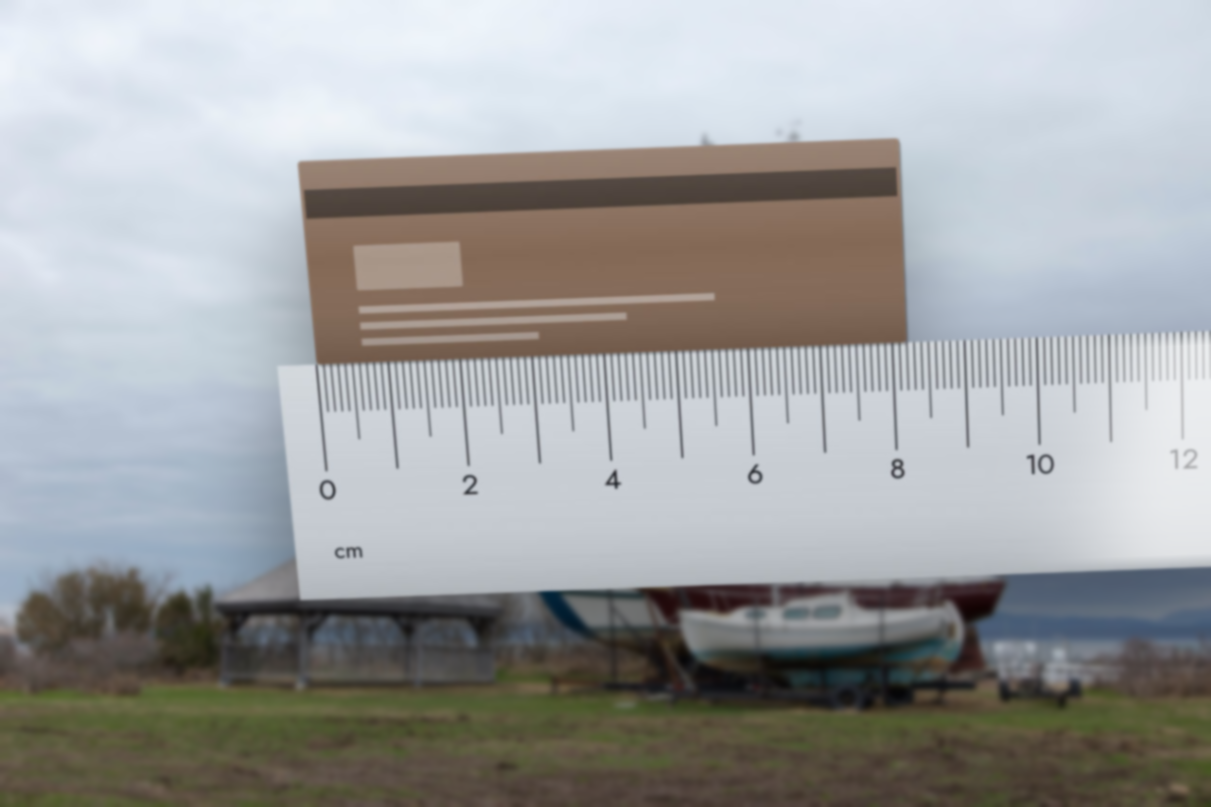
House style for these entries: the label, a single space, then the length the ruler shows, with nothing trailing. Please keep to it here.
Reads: 8.2 cm
